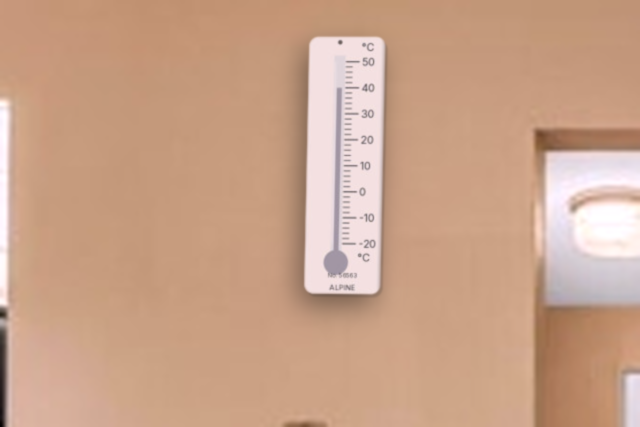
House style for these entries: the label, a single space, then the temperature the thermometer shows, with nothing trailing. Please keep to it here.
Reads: 40 °C
